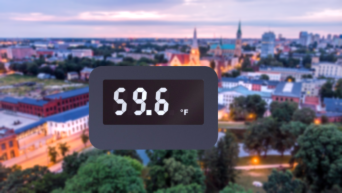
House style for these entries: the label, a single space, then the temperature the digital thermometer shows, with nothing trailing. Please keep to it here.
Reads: 59.6 °F
